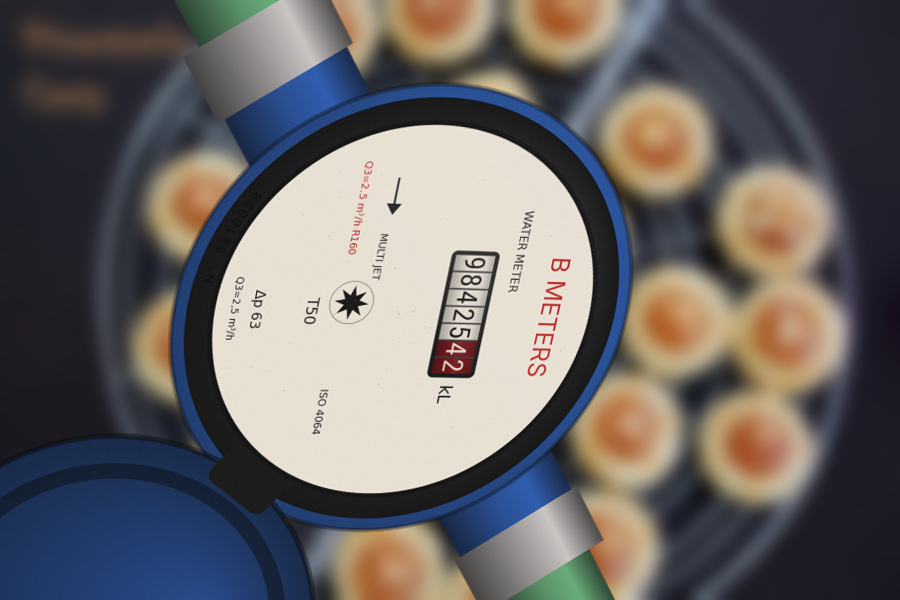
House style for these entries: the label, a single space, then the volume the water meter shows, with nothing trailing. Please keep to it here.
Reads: 98425.42 kL
